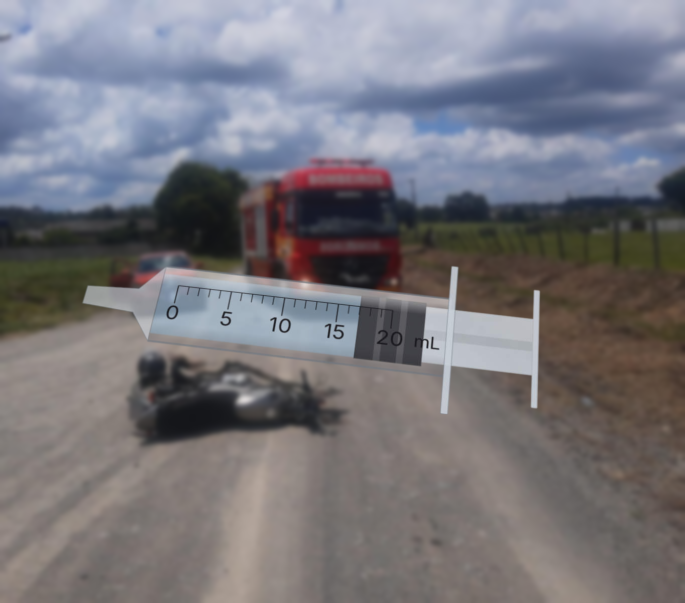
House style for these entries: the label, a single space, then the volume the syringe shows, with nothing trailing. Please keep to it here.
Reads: 17 mL
